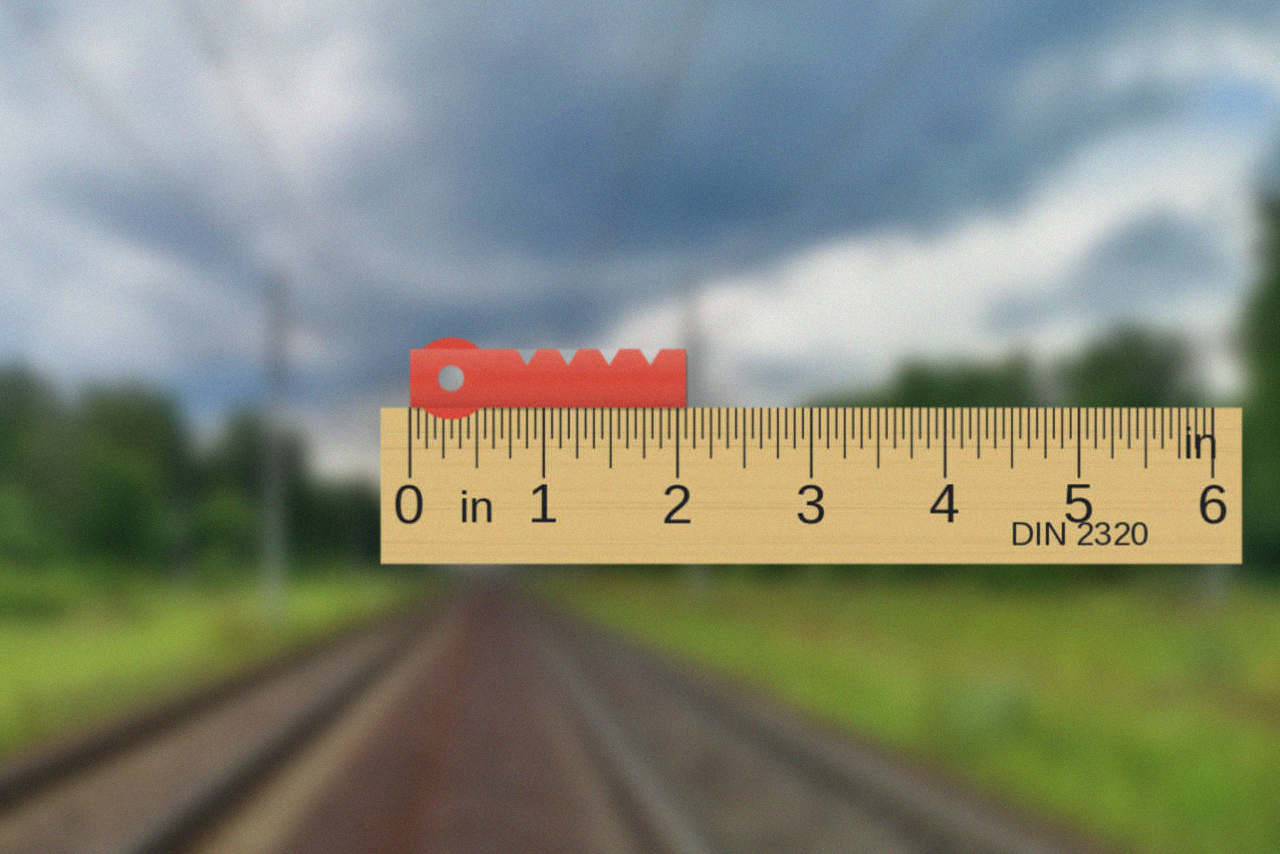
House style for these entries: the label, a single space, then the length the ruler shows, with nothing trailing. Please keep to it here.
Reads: 2.0625 in
